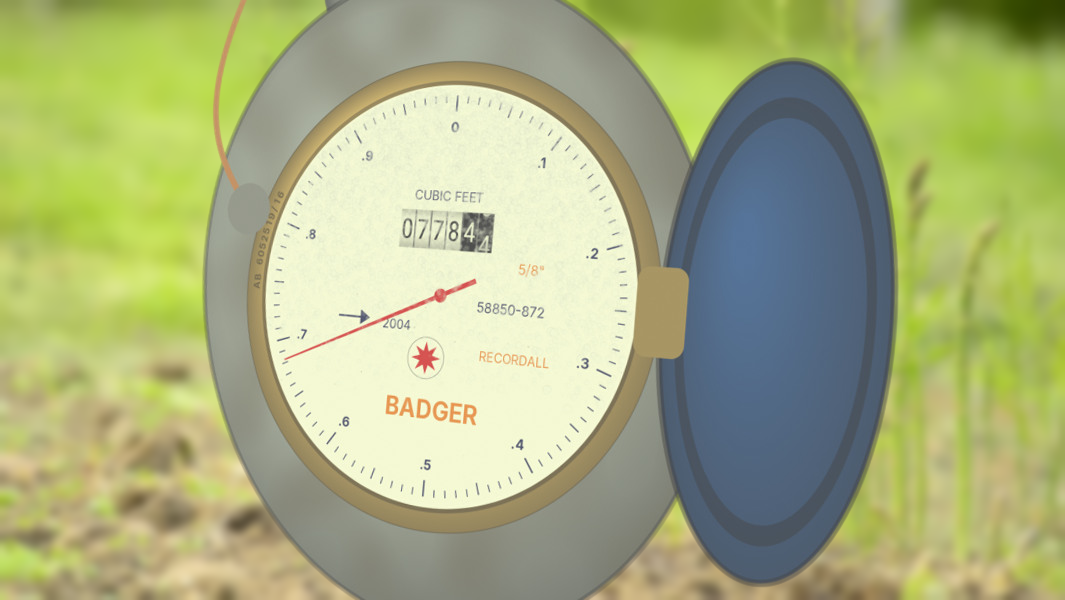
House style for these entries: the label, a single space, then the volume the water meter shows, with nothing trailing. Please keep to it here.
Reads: 77843.68 ft³
